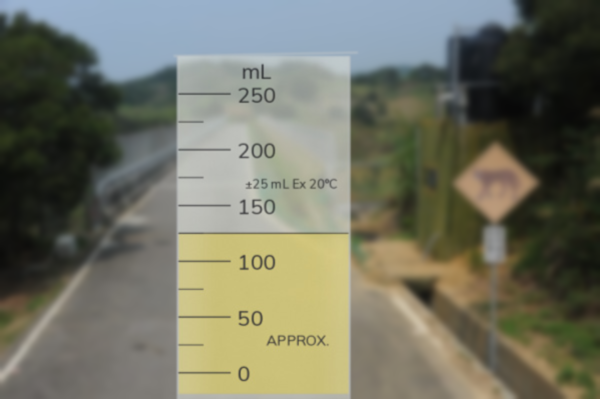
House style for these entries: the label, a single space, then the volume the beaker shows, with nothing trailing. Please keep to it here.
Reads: 125 mL
